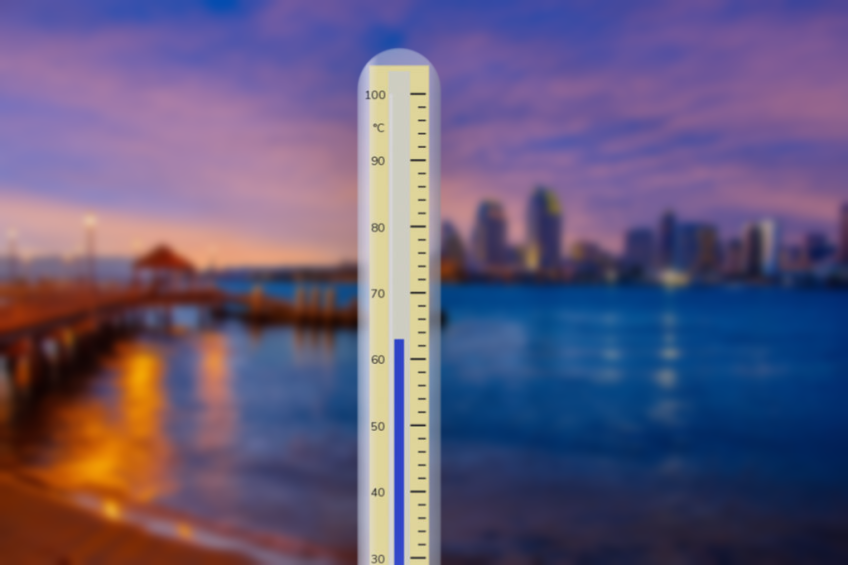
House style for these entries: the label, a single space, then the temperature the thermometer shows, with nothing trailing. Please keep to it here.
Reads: 63 °C
